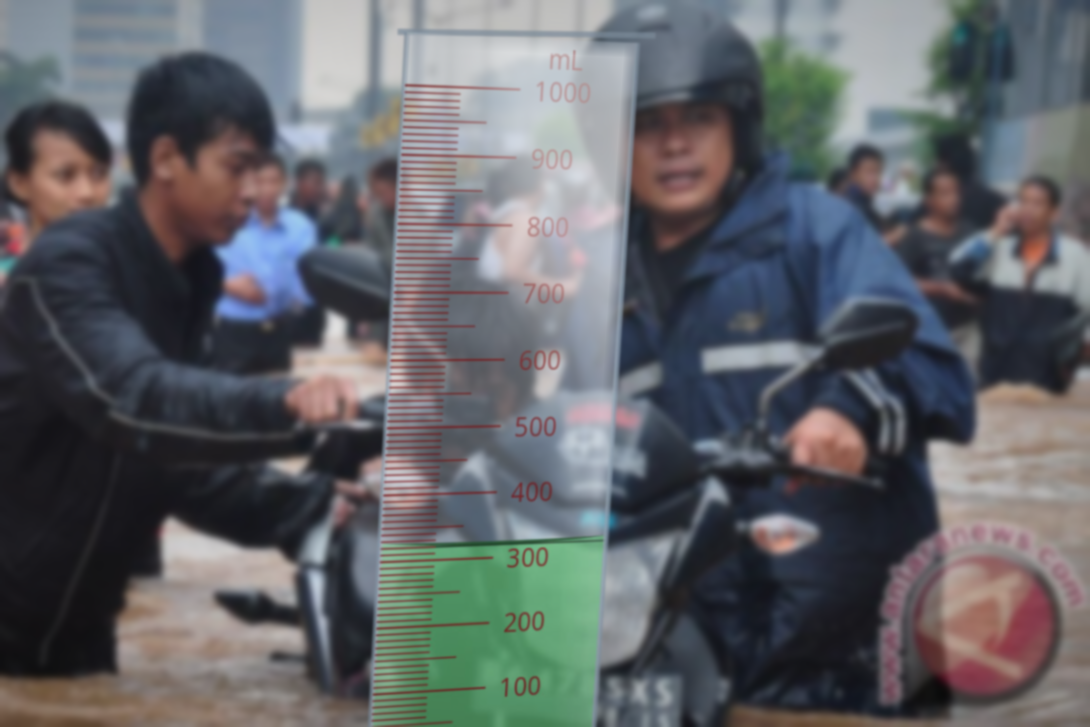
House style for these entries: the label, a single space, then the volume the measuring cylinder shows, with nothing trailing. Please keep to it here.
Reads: 320 mL
